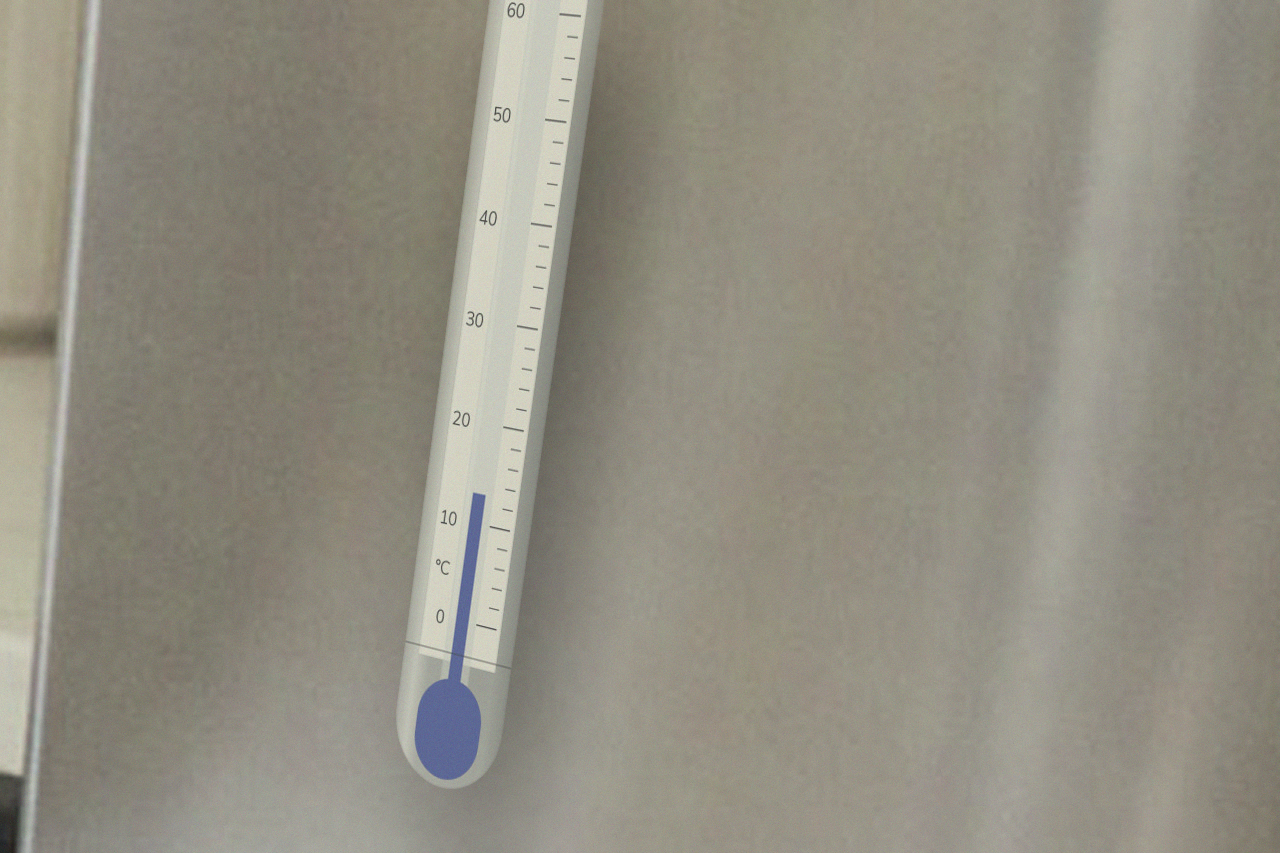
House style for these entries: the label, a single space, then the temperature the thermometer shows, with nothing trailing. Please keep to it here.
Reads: 13 °C
